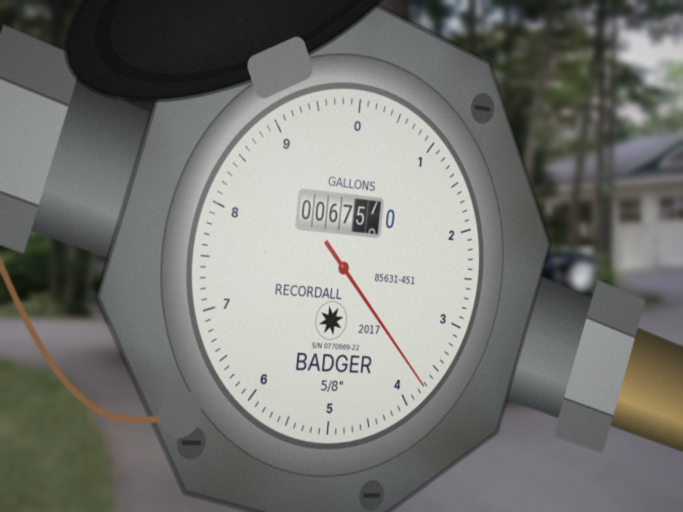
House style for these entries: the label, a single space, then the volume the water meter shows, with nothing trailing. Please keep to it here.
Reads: 67573.7 gal
